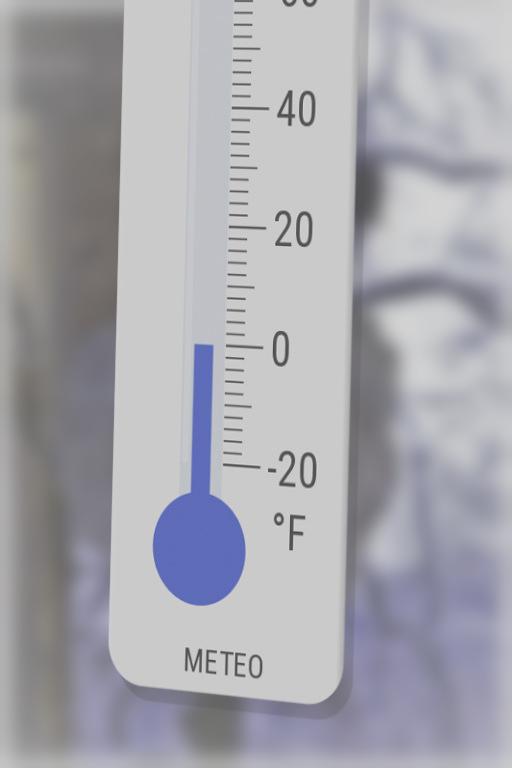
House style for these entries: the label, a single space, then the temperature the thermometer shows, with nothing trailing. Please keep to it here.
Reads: 0 °F
